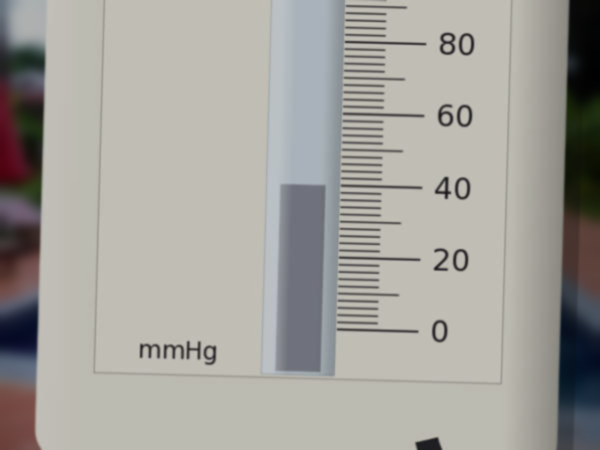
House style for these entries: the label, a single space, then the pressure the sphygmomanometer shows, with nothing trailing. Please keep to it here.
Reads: 40 mmHg
